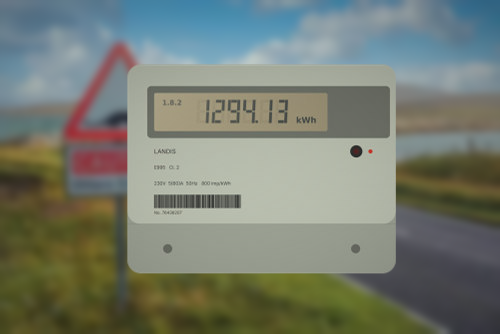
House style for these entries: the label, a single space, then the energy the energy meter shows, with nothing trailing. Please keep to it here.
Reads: 1294.13 kWh
